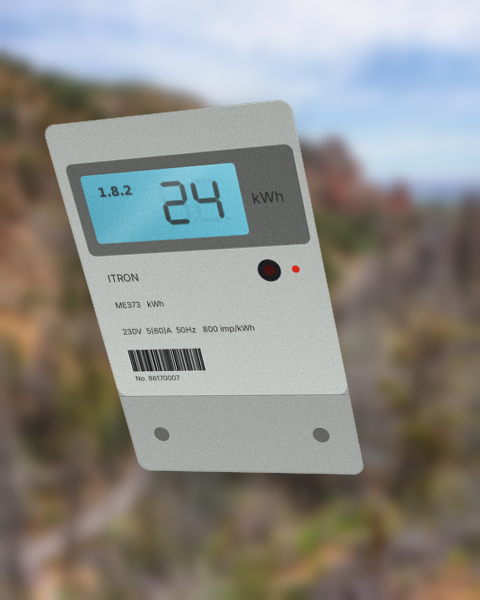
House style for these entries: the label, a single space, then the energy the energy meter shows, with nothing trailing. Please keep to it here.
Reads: 24 kWh
